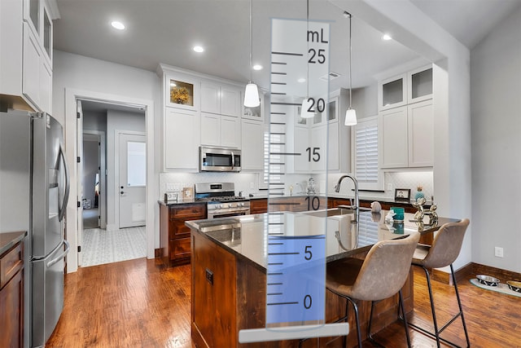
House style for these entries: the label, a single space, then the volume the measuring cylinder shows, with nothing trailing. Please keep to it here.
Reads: 6.5 mL
